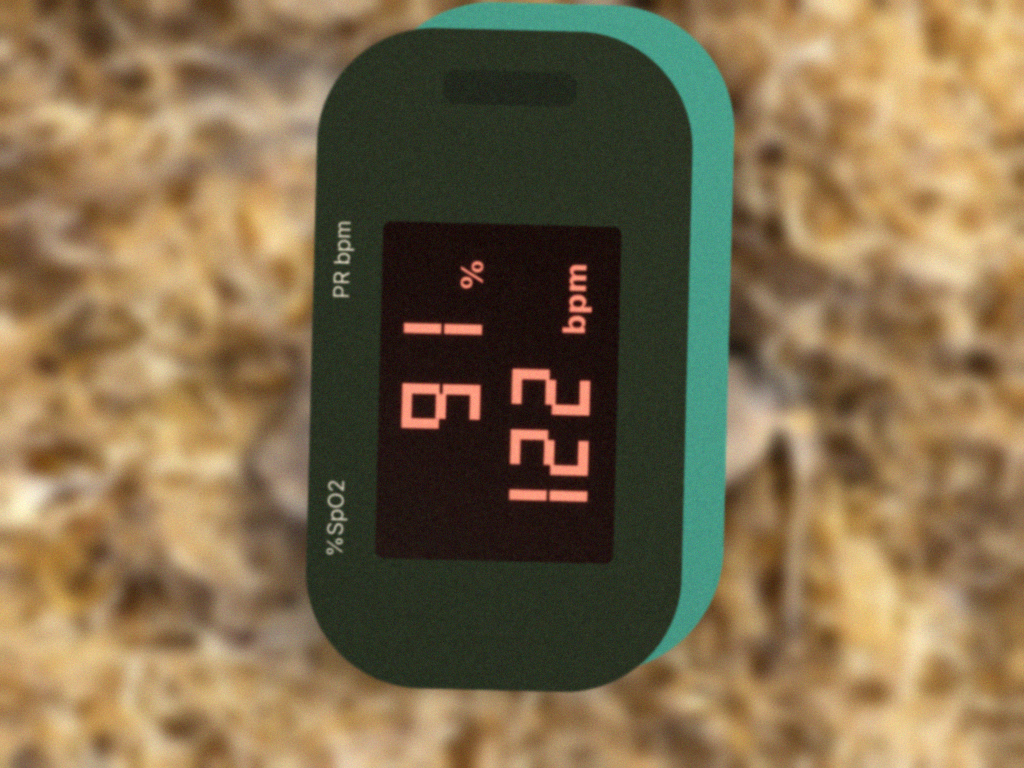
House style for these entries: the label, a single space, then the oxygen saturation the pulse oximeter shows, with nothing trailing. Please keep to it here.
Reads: 91 %
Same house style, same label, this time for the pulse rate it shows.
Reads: 122 bpm
